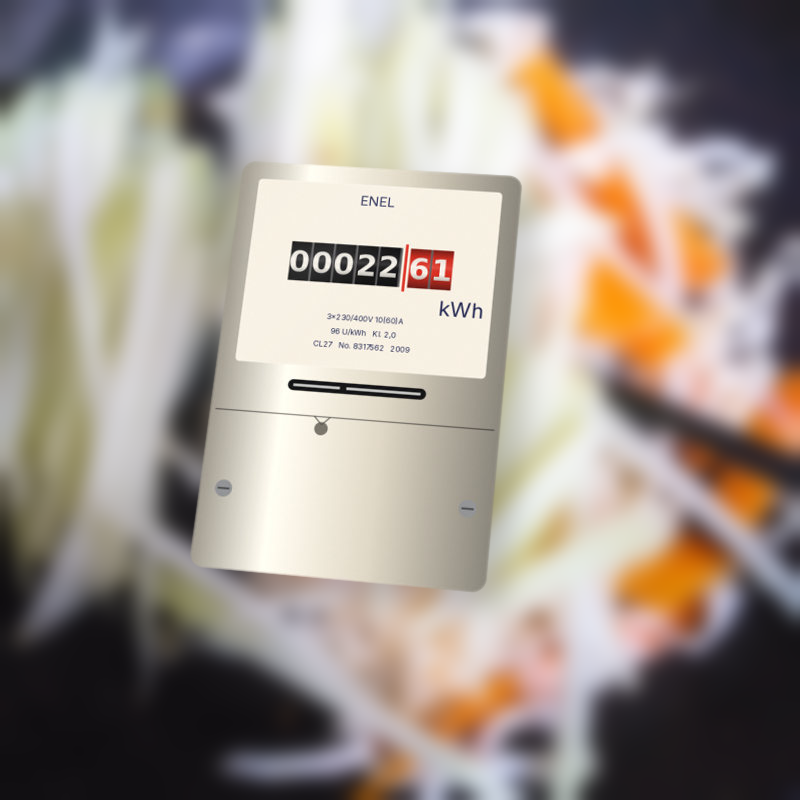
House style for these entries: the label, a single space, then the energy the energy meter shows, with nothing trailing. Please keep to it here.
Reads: 22.61 kWh
